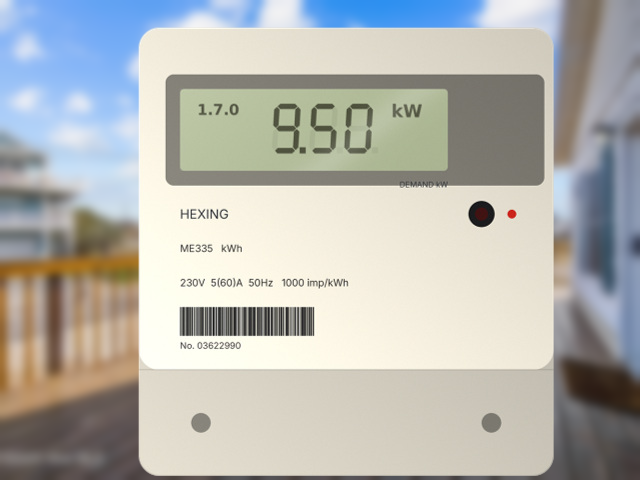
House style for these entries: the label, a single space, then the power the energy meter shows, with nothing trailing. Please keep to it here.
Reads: 9.50 kW
